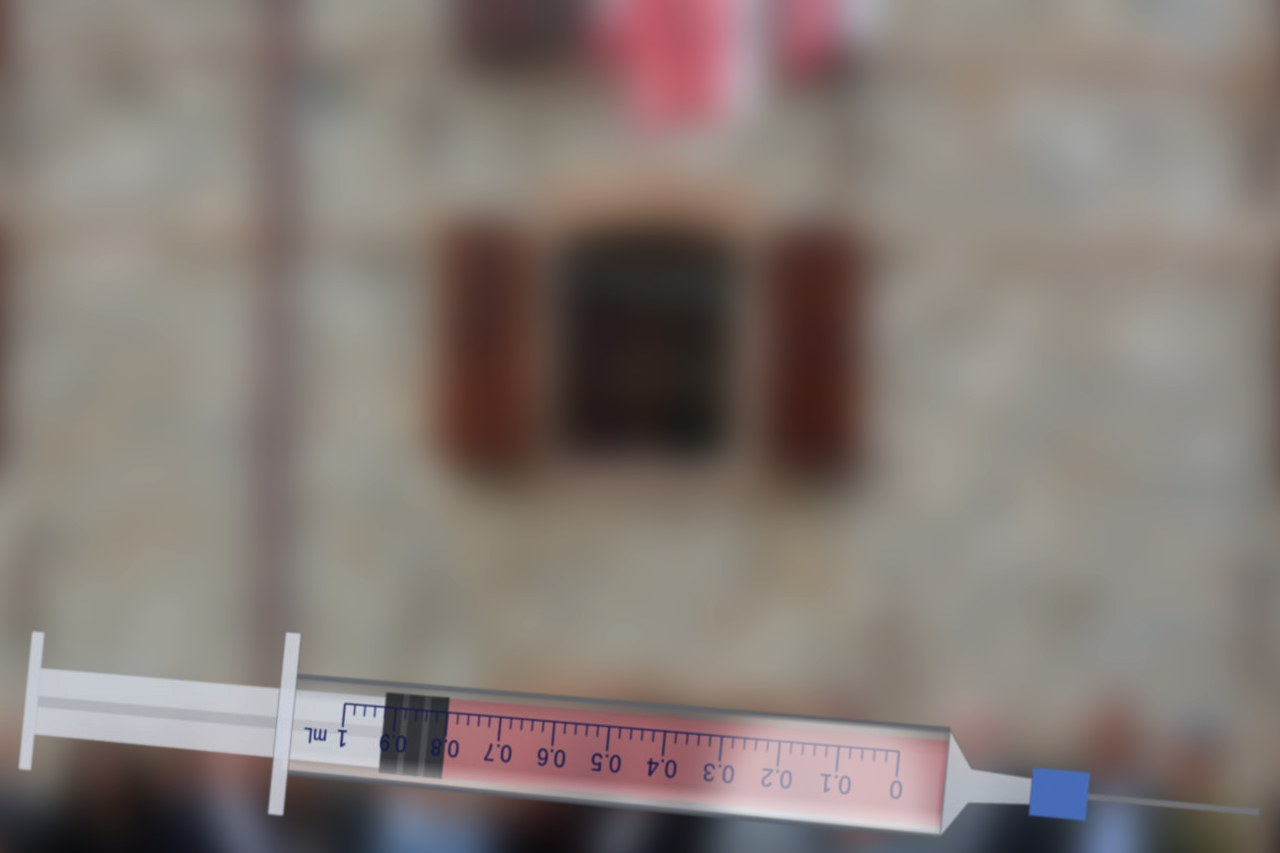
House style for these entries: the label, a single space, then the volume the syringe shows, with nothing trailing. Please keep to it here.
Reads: 0.8 mL
